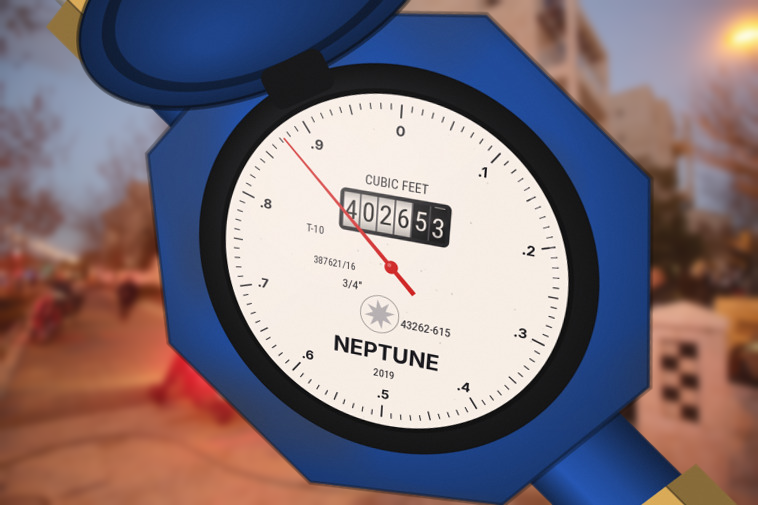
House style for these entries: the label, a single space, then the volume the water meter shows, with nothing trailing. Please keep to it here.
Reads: 402652.87 ft³
